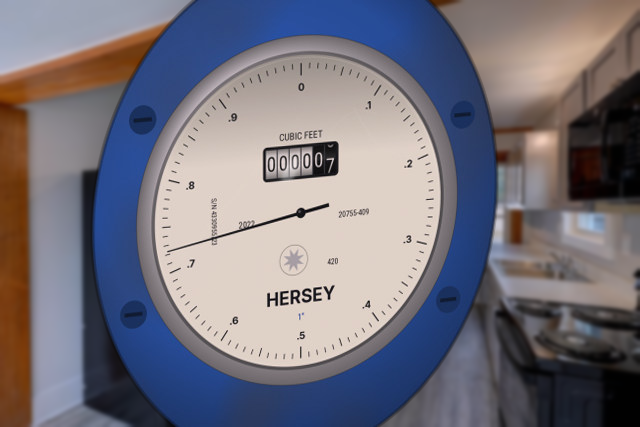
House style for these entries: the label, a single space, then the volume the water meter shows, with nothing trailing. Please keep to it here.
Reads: 6.72 ft³
